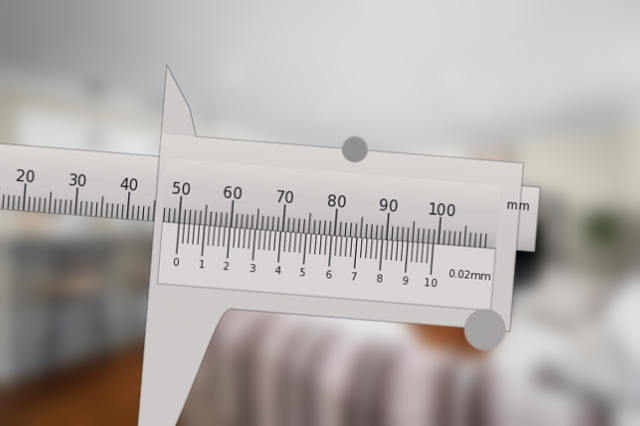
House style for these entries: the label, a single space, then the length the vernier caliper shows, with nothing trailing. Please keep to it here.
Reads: 50.0 mm
